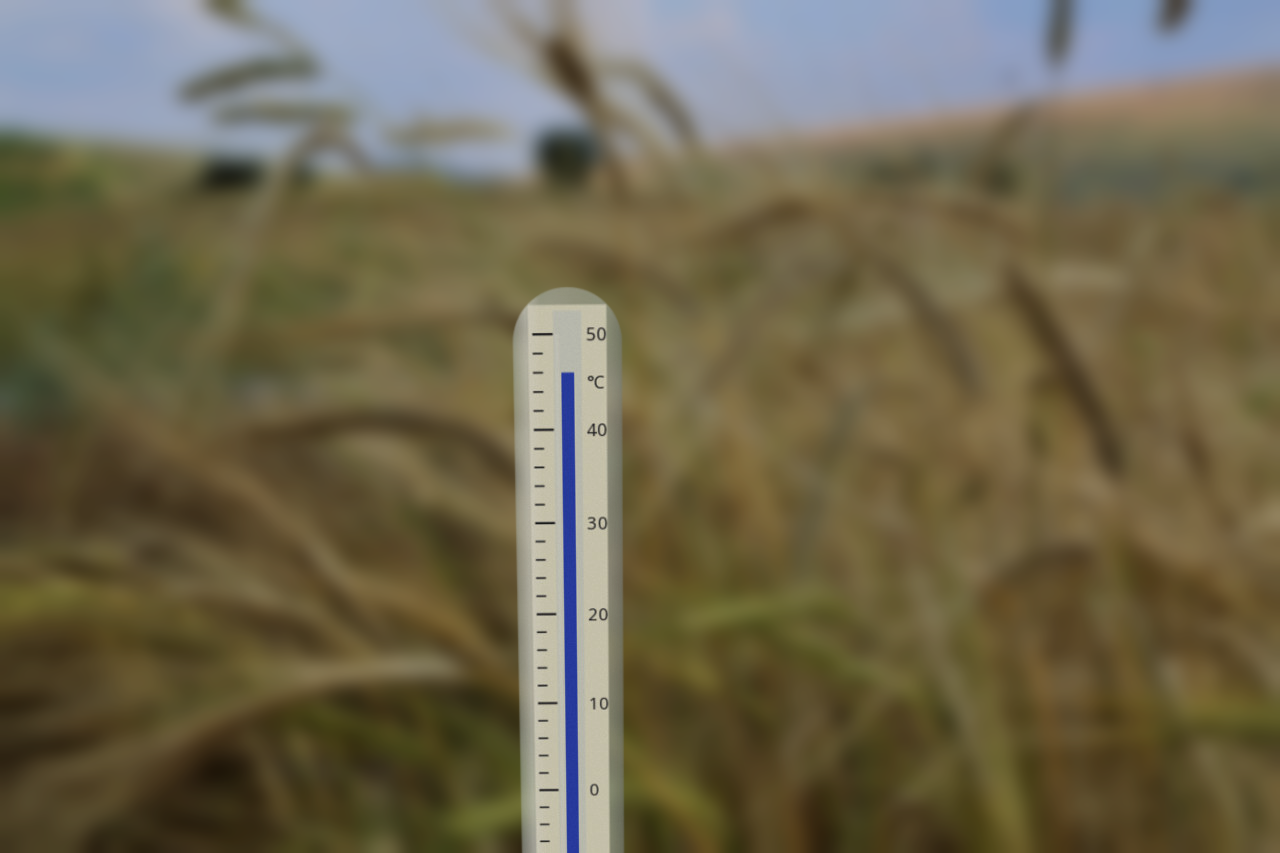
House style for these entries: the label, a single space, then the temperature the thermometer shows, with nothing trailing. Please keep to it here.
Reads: 46 °C
